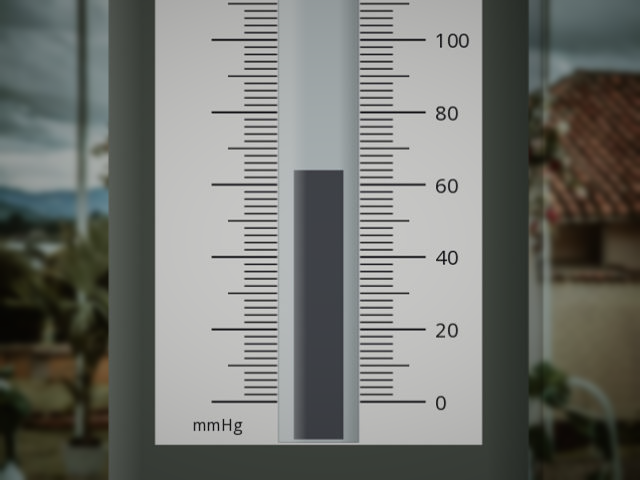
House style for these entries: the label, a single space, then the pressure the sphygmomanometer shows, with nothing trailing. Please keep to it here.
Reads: 64 mmHg
